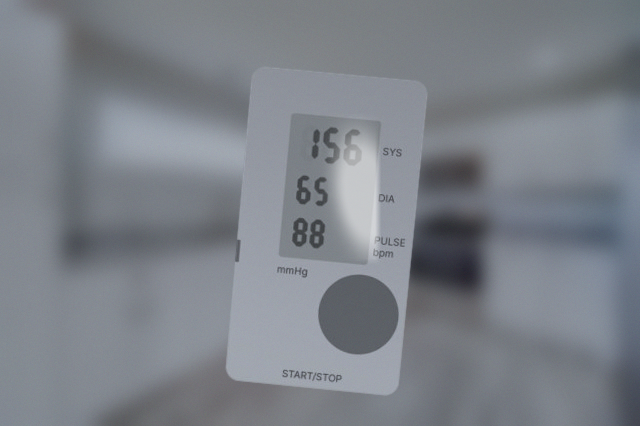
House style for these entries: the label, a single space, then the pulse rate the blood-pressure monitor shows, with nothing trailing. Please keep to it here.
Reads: 88 bpm
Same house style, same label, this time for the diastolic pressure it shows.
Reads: 65 mmHg
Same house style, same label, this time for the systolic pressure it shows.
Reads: 156 mmHg
